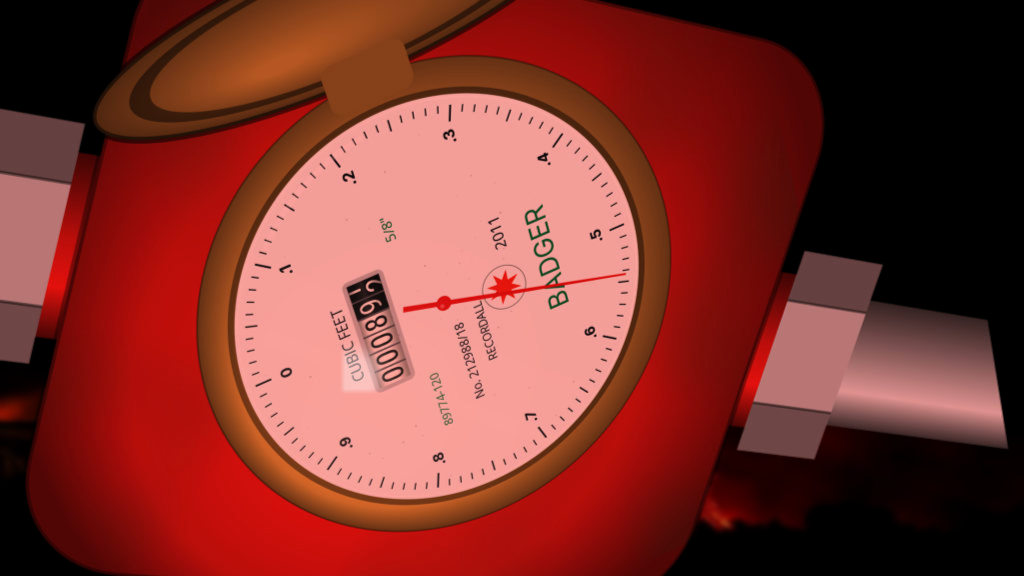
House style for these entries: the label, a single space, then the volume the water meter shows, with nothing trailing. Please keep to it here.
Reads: 891.54 ft³
